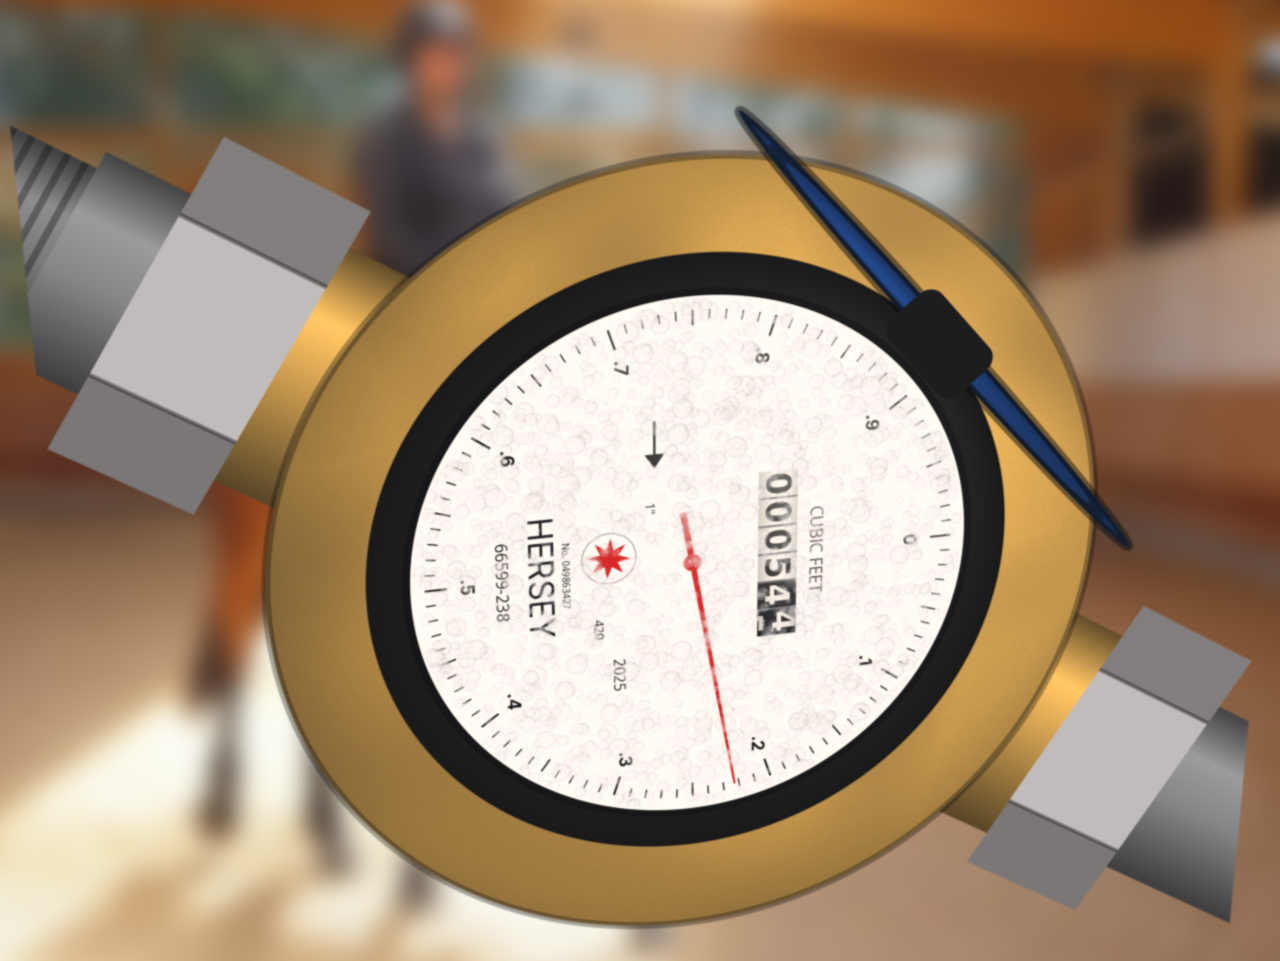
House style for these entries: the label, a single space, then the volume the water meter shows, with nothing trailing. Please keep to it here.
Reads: 544.22 ft³
